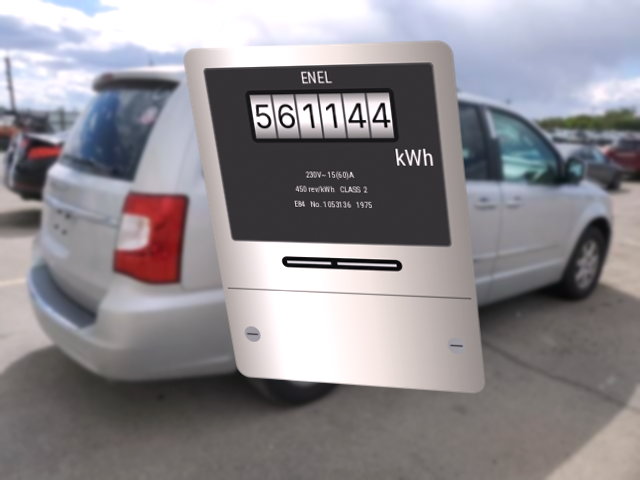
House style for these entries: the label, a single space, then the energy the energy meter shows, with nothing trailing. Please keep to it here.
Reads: 561144 kWh
